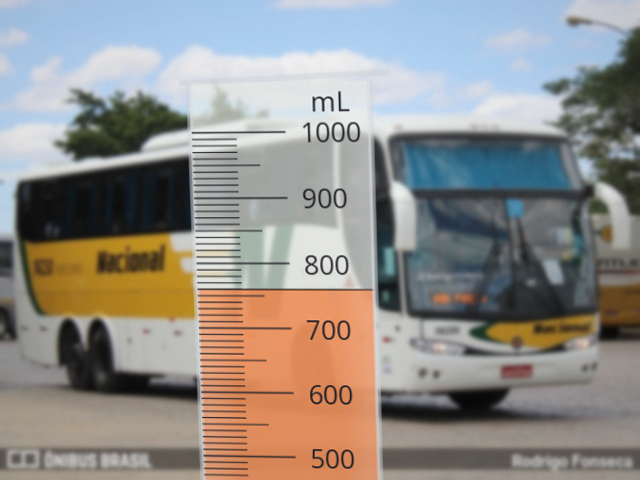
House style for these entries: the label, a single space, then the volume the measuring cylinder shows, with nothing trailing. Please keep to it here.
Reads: 760 mL
